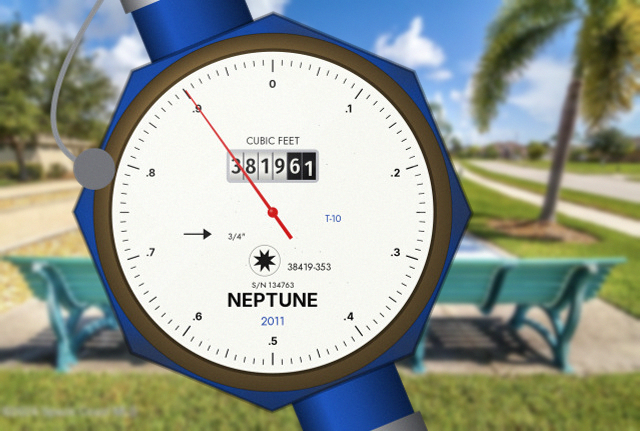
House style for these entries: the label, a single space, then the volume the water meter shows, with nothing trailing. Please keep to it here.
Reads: 381960.90 ft³
